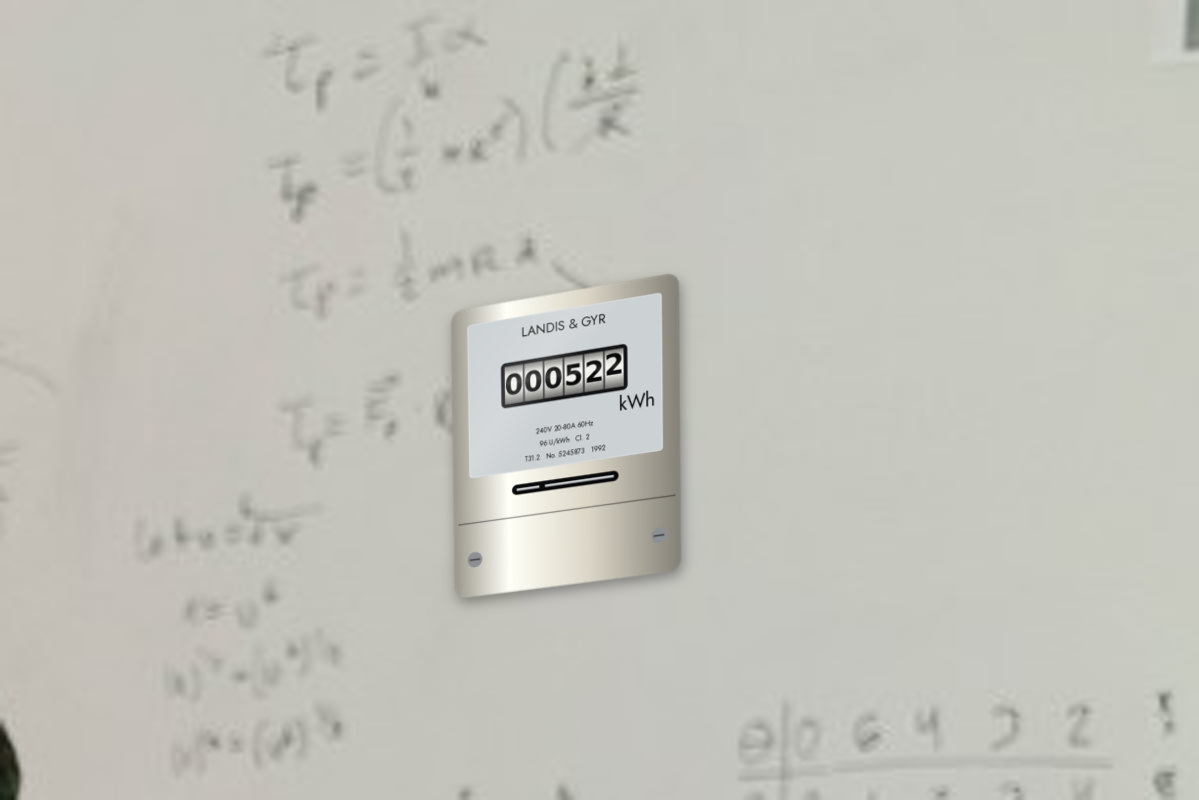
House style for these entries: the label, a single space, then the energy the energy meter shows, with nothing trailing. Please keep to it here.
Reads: 522 kWh
